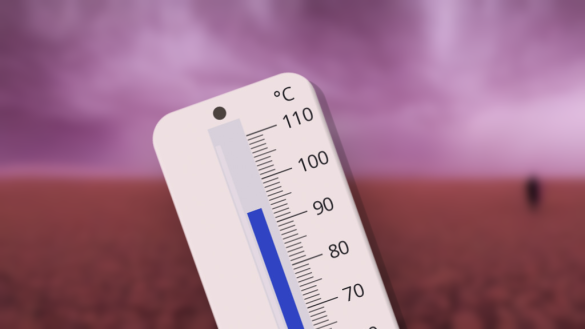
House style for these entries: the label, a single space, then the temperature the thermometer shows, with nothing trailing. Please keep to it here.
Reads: 94 °C
